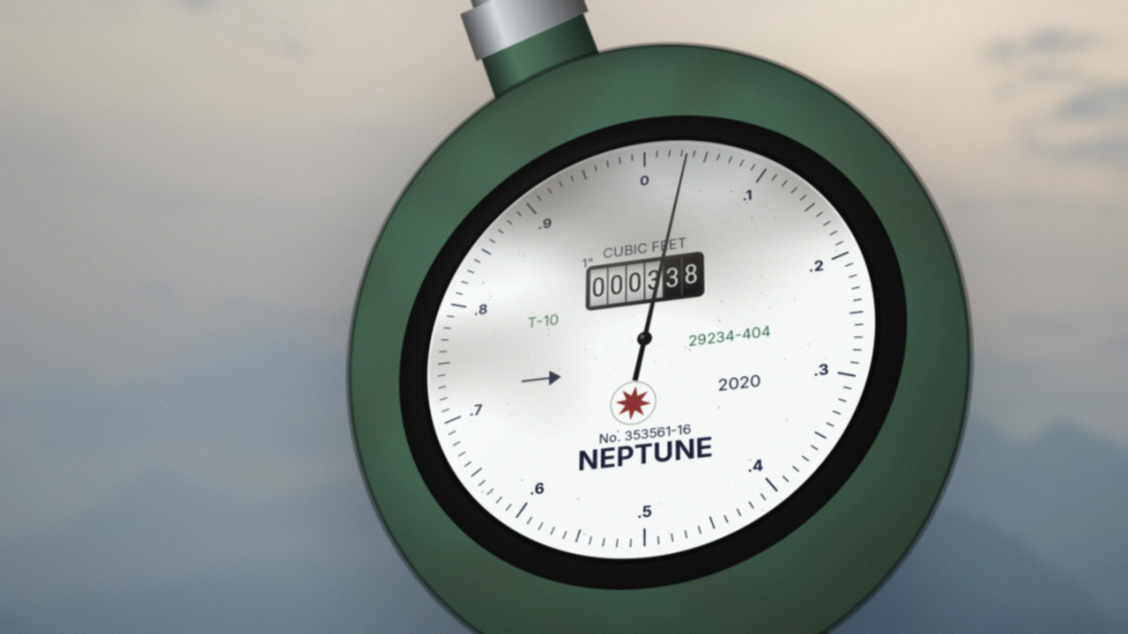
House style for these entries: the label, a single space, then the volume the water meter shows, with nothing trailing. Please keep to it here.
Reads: 338.03 ft³
